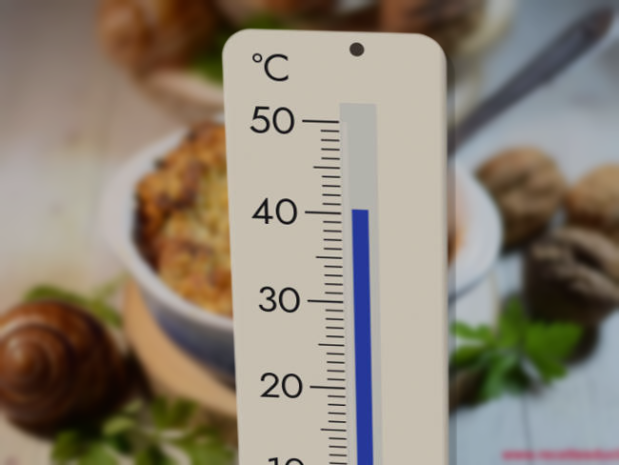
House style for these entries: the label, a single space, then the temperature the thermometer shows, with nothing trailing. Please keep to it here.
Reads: 40.5 °C
